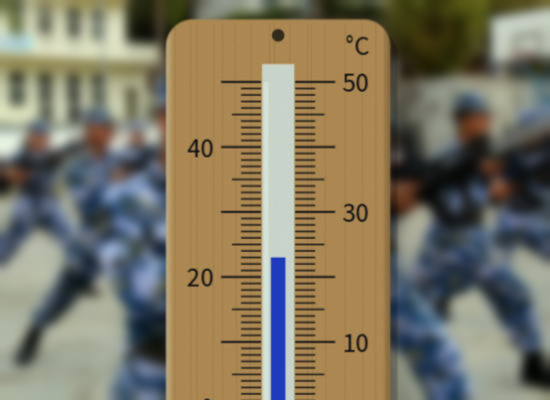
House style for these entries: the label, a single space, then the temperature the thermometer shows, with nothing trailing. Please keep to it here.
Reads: 23 °C
